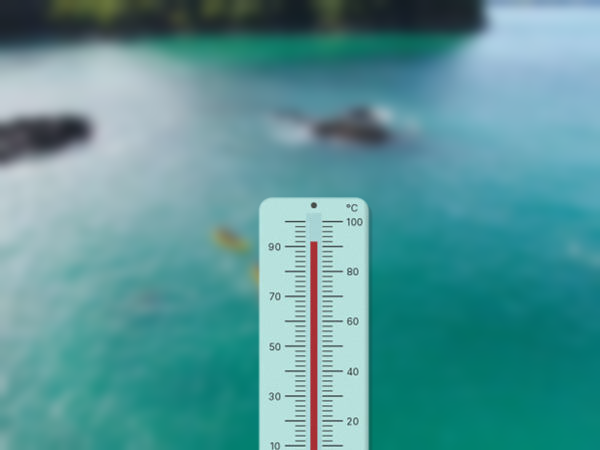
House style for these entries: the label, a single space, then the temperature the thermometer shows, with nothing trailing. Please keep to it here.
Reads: 92 °C
